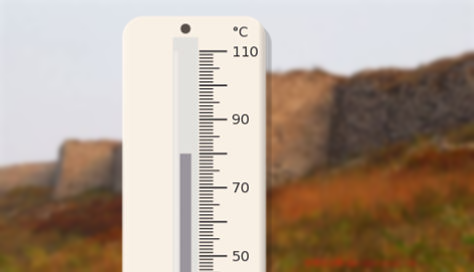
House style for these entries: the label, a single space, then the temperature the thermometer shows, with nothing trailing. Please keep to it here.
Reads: 80 °C
